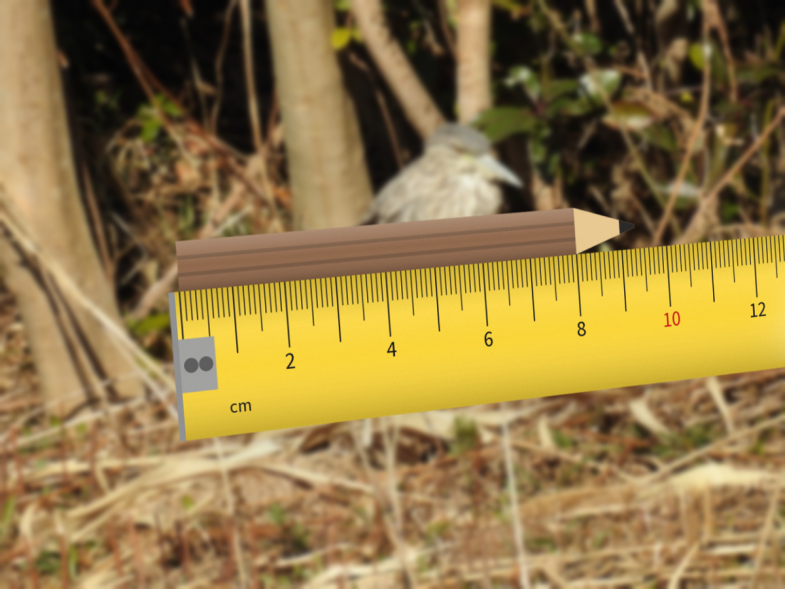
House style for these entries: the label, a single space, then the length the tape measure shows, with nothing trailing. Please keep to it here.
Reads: 9.3 cm
